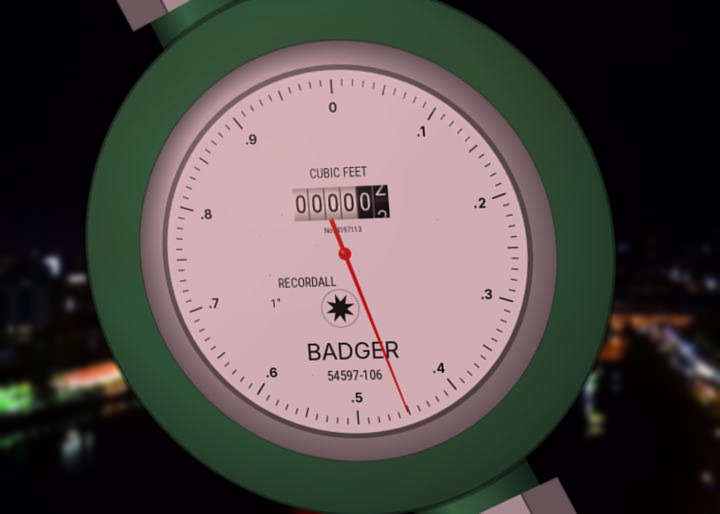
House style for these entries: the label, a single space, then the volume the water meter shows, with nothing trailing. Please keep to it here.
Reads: 2.45 ft³
